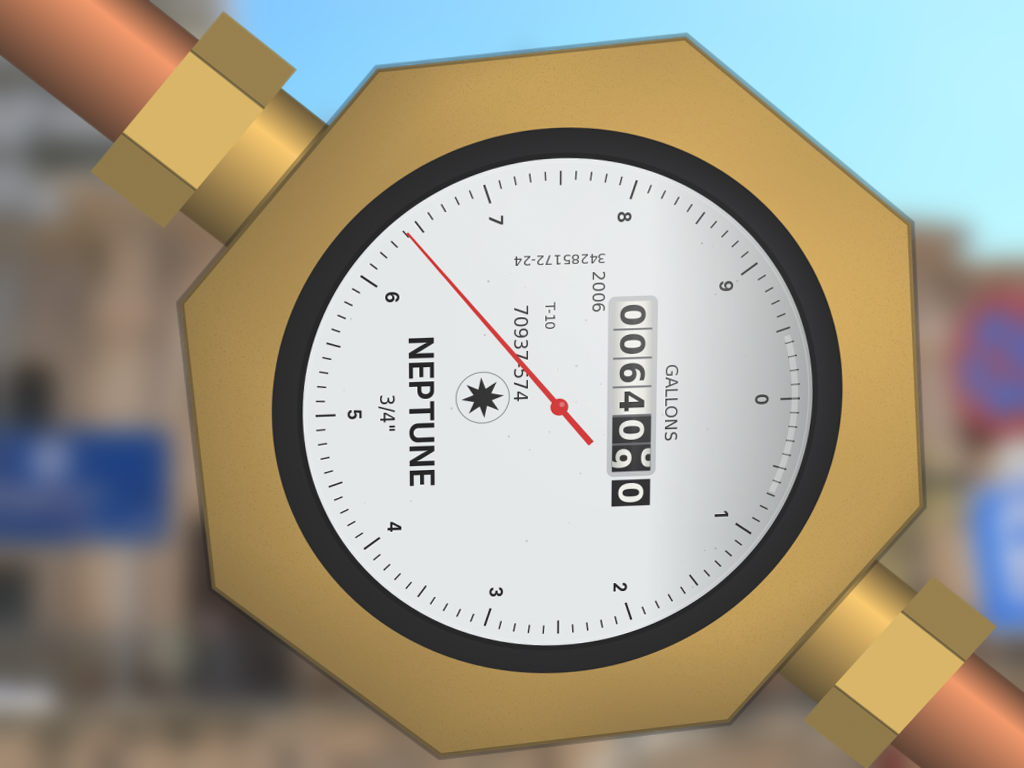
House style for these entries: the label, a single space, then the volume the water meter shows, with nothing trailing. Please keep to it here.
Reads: 64086.4 gal
